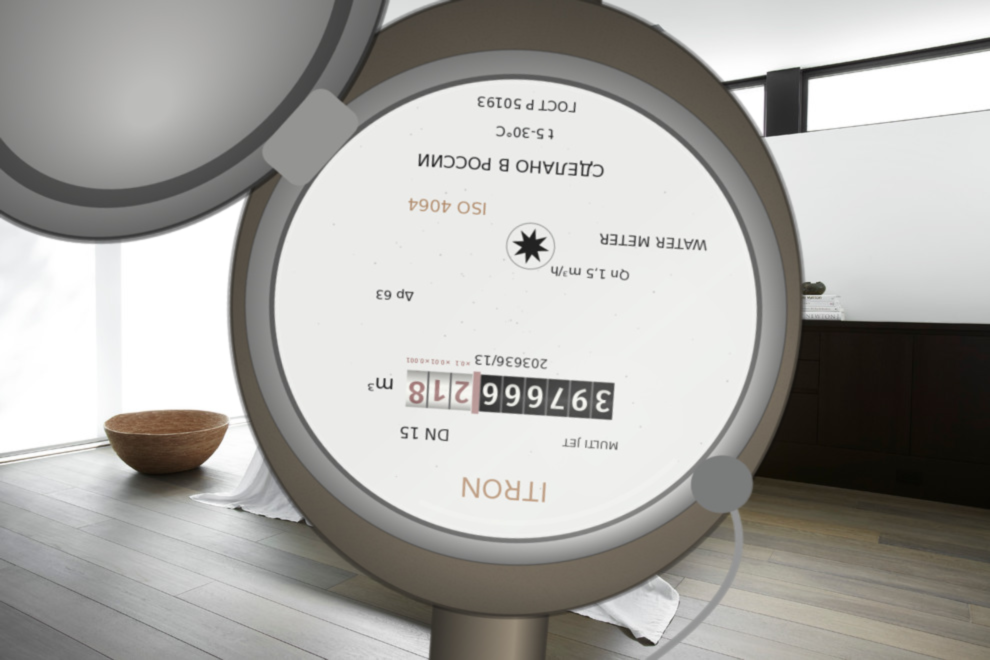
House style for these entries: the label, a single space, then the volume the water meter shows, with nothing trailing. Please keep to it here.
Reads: 397666.218 m³
